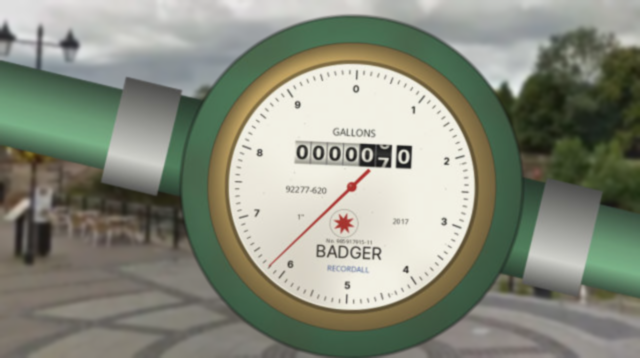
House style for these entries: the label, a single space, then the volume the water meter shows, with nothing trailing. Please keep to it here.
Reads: 66.2 gal
